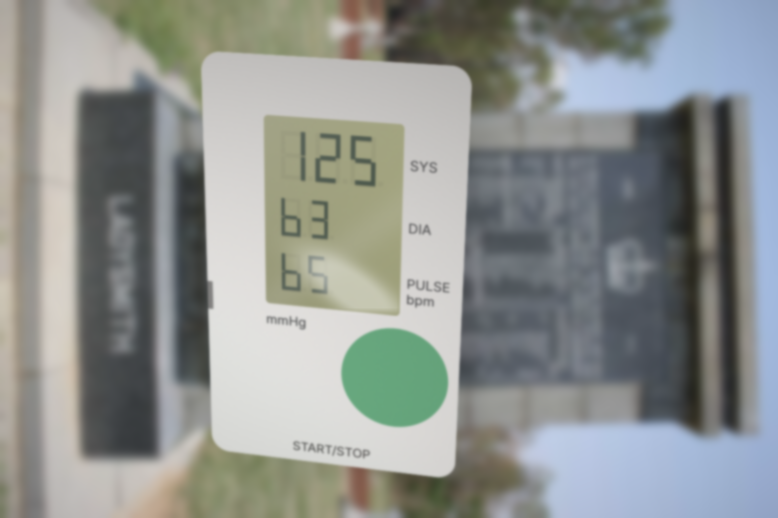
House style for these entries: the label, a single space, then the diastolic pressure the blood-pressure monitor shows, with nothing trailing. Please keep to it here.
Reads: 63 mmHg
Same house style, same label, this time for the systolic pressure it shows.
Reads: 125 mmHg
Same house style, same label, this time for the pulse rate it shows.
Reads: 65 bpm
